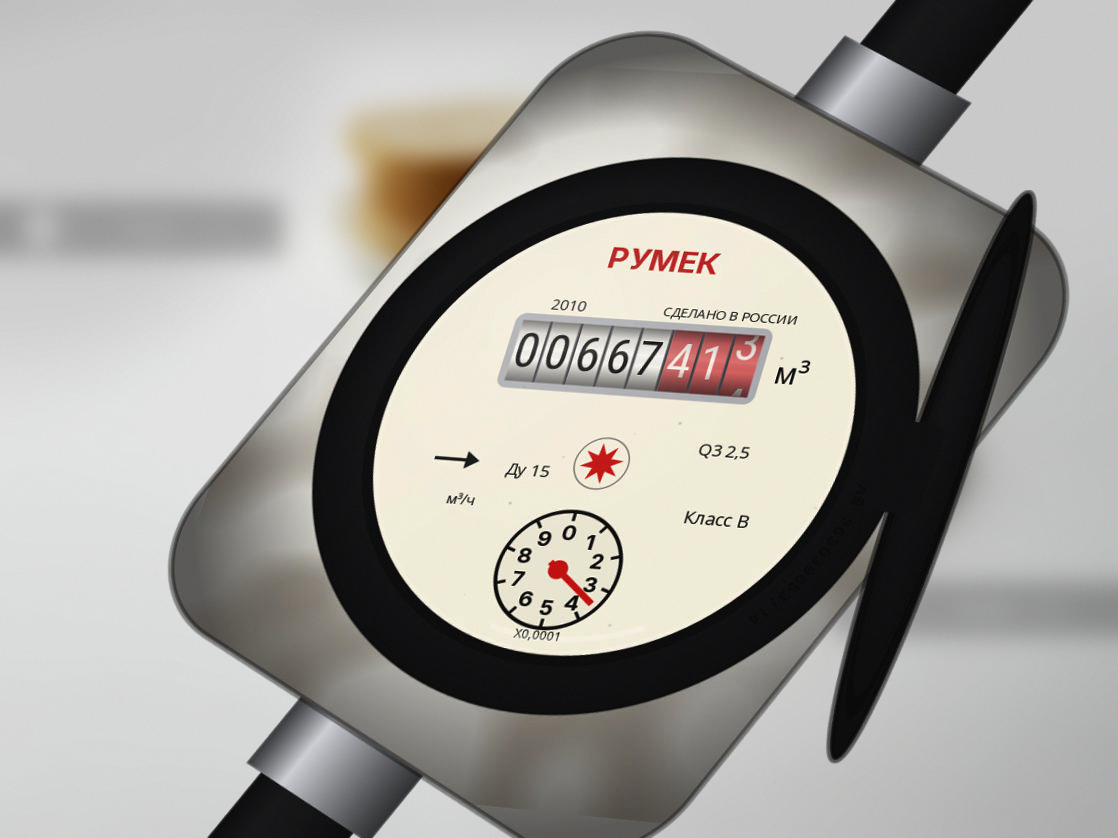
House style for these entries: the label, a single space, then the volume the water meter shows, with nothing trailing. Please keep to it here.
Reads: 667.4133 m³
